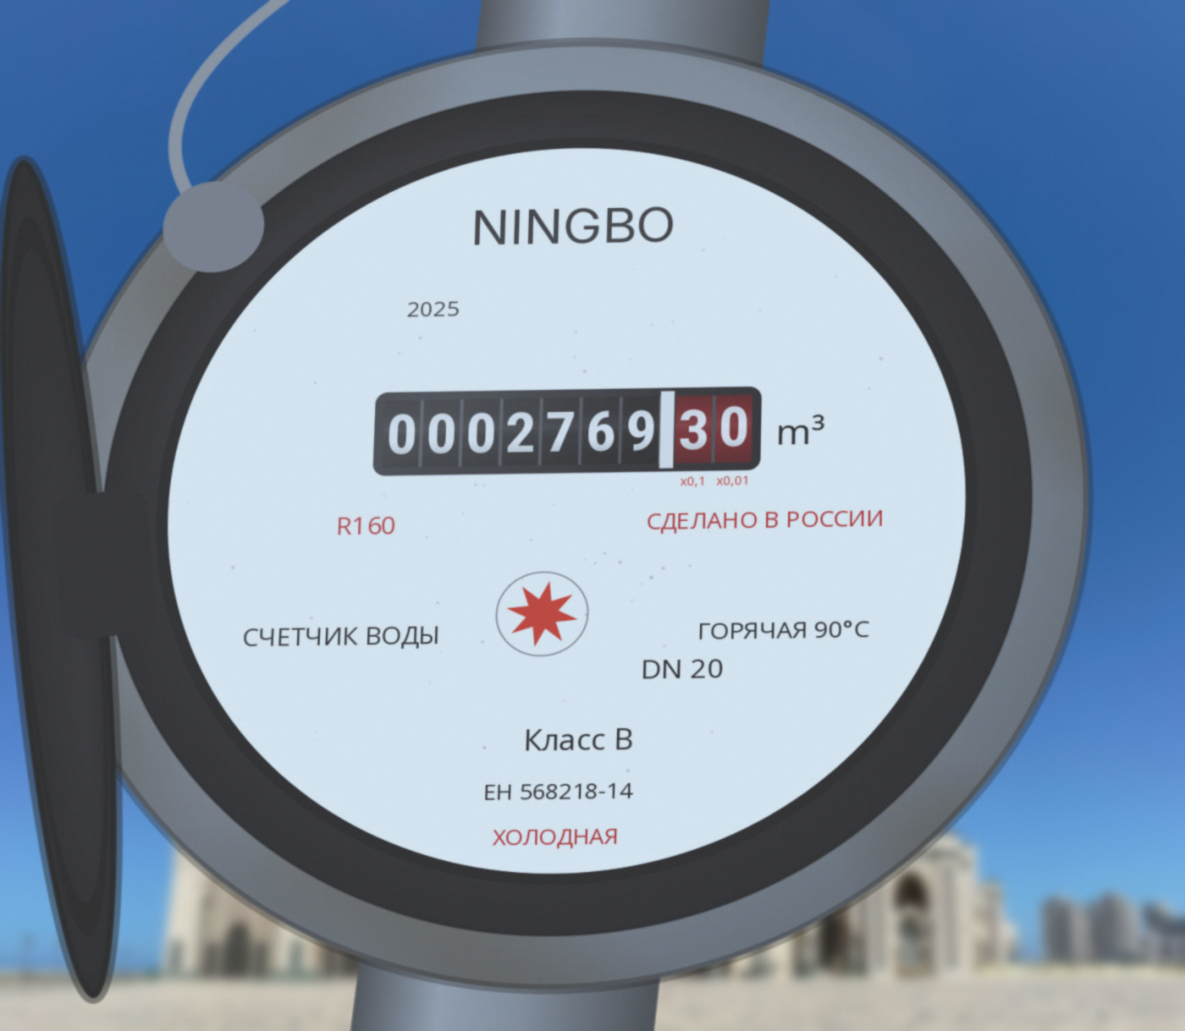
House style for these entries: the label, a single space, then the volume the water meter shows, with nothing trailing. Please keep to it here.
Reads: 2769.30 m³
